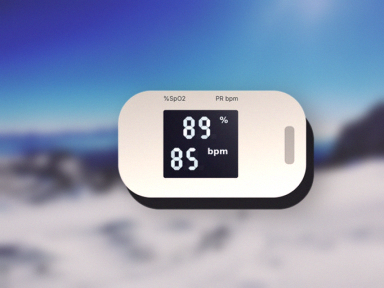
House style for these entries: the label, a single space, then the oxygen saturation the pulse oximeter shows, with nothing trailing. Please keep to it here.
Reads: 89 %
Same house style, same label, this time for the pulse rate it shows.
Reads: 85 bpm
